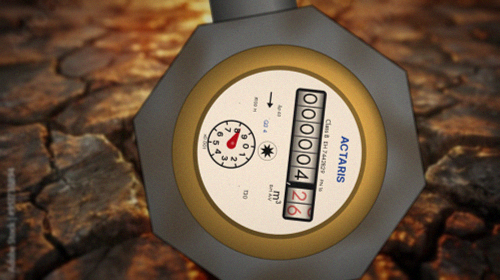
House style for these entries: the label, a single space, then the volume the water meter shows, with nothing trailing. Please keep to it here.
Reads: 4.258 m³
